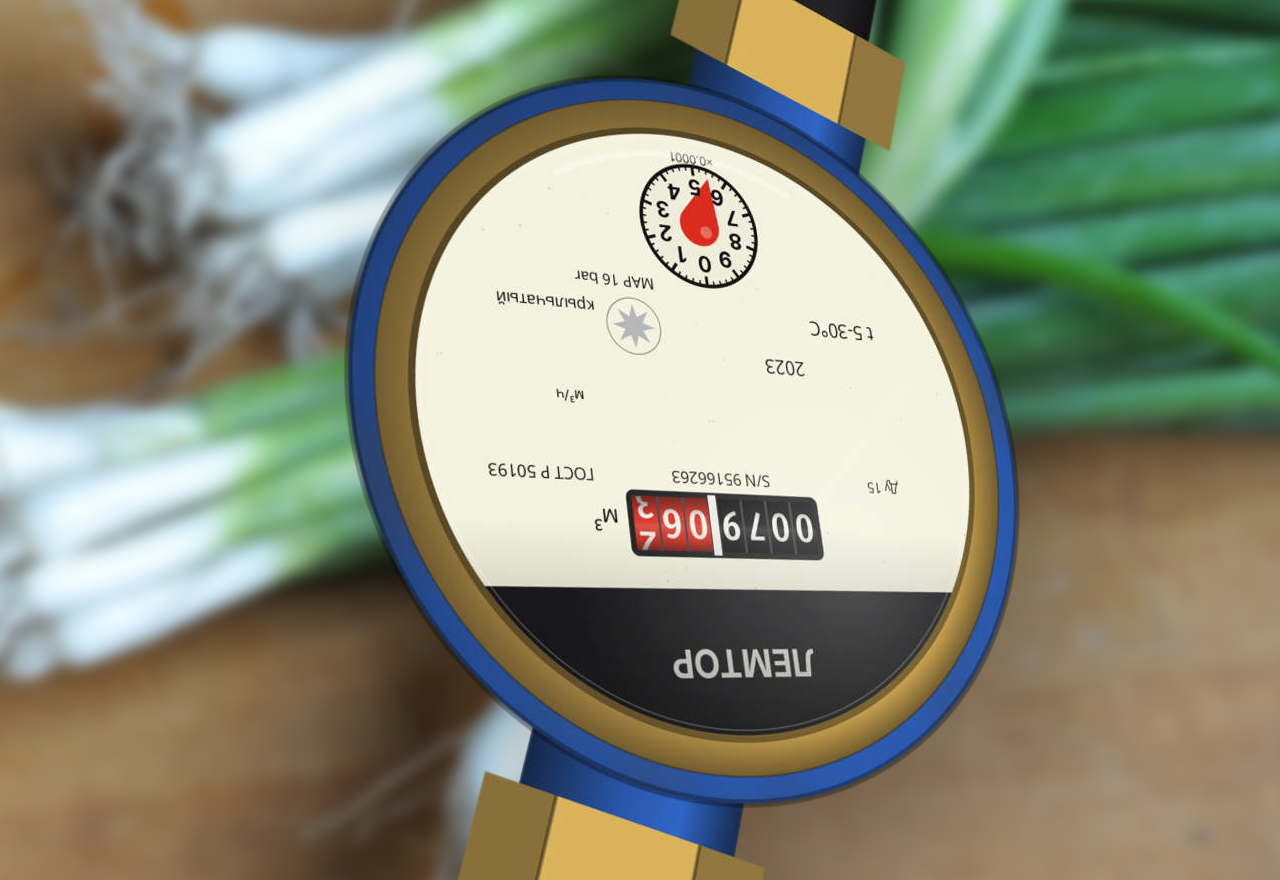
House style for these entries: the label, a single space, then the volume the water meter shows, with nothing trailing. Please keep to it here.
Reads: 79.0625 m³
